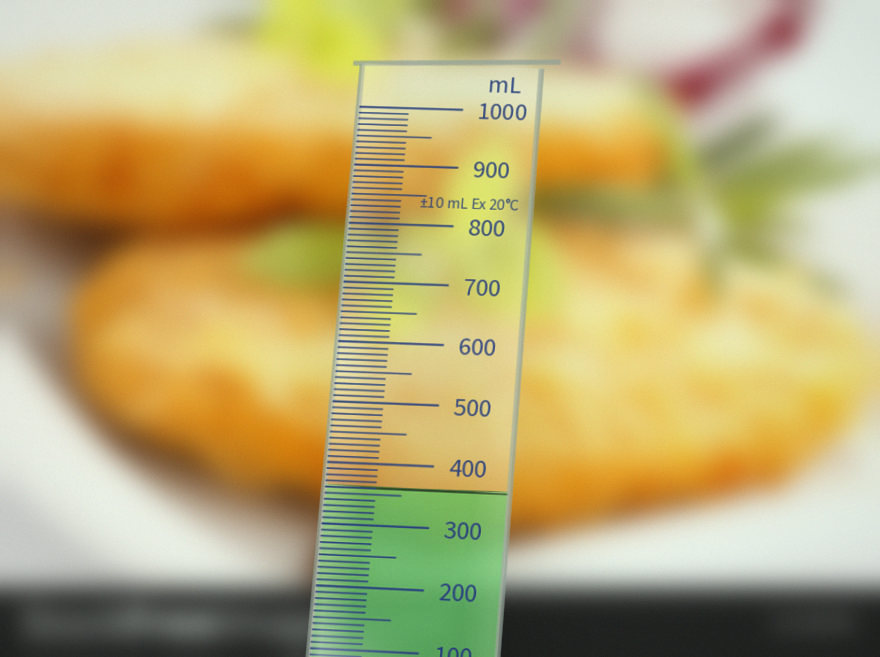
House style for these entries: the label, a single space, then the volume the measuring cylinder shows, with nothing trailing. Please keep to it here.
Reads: 360 mL
